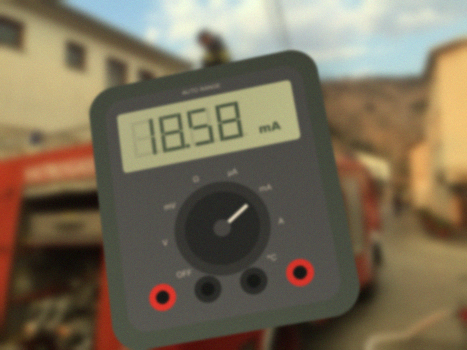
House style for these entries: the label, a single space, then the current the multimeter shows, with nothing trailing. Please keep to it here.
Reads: 18.58 mA
